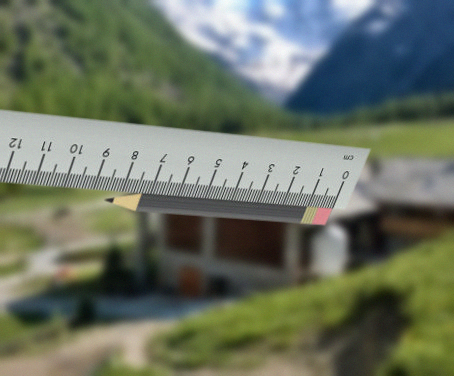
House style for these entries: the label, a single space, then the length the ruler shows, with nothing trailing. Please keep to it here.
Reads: 8.5 cm
